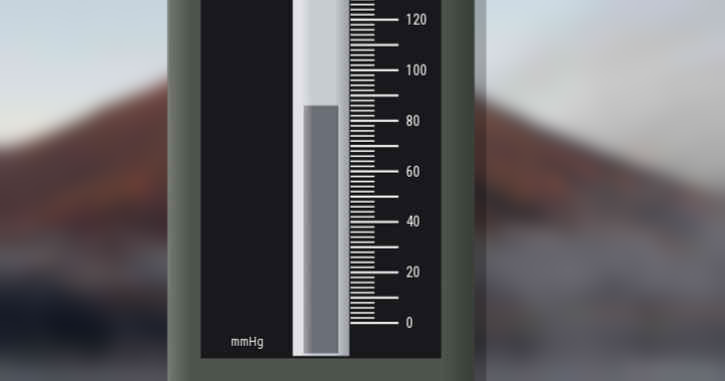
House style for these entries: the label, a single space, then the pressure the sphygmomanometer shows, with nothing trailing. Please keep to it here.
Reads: 86 mmHg
